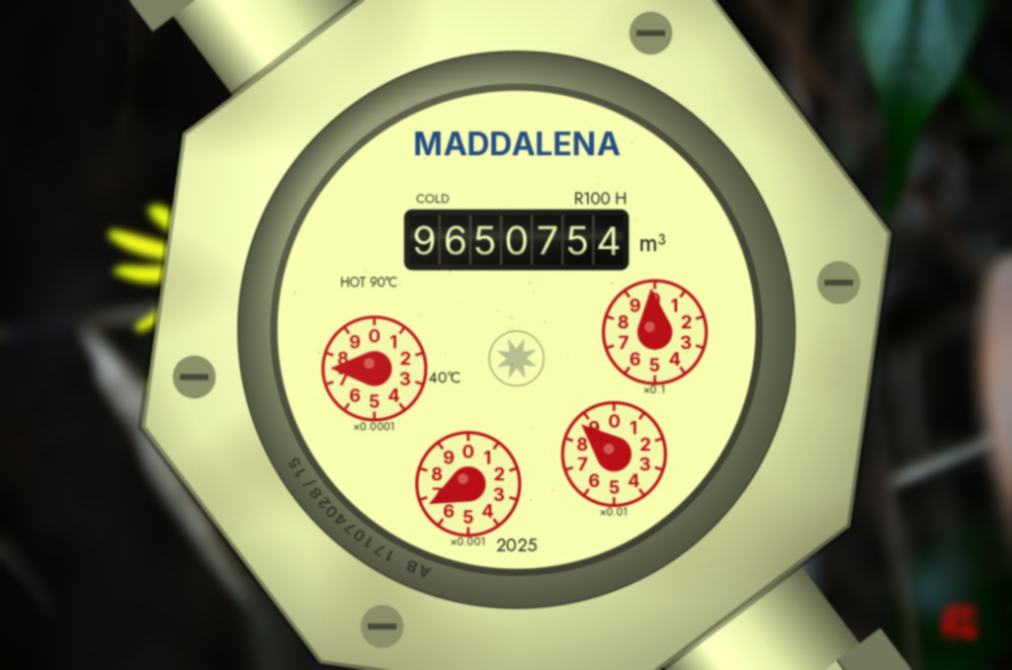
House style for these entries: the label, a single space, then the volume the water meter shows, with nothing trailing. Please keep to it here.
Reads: 9650753.9867 m³
